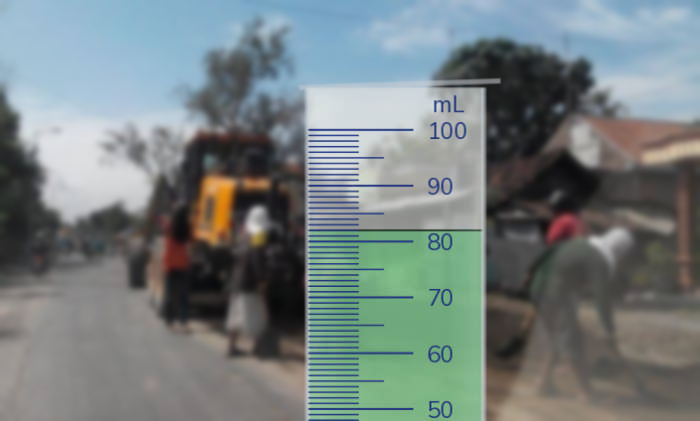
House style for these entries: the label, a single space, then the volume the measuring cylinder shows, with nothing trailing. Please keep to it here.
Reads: 82 mL
